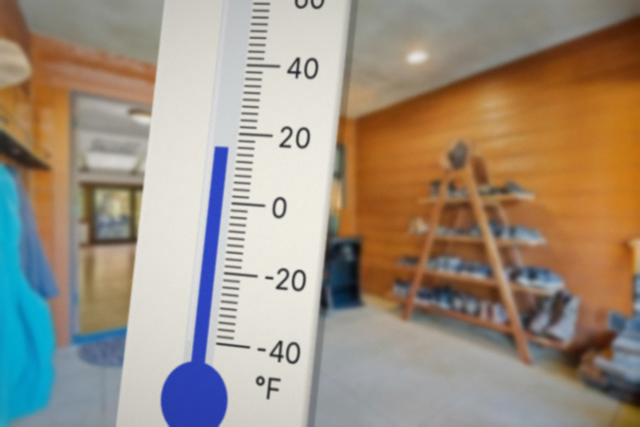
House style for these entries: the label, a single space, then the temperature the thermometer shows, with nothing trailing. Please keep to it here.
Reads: 16 °F
